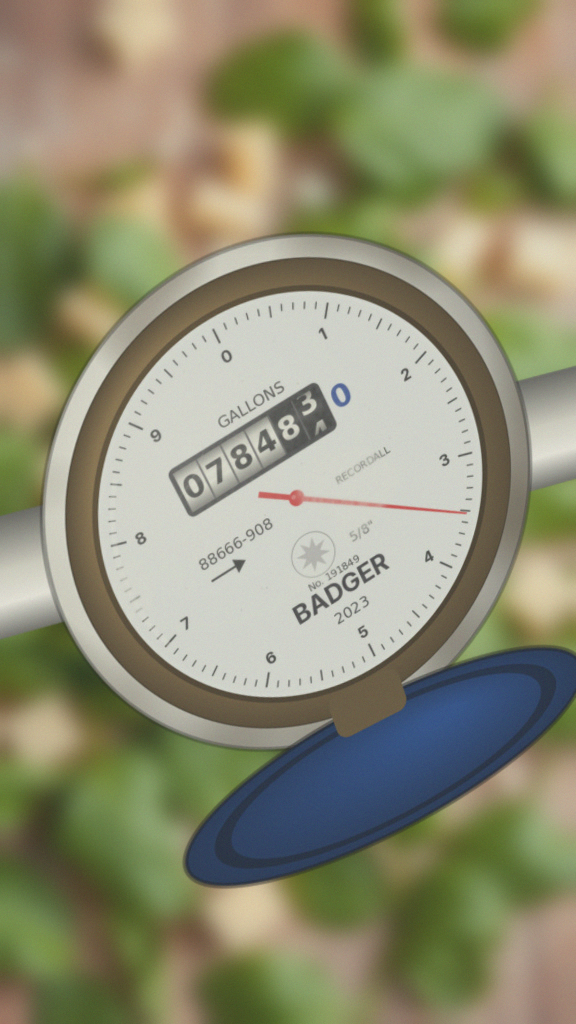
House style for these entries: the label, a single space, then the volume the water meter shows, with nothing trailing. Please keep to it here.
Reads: 784833.5 gal
